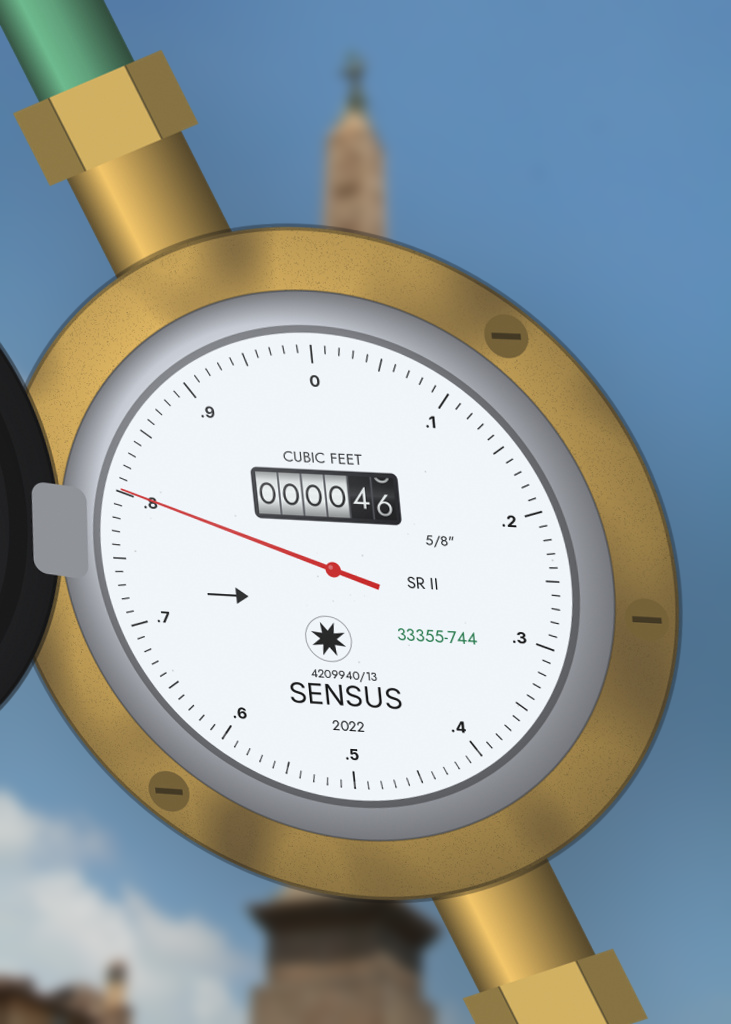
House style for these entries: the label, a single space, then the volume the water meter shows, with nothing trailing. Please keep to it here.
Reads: 45.80 ft³
